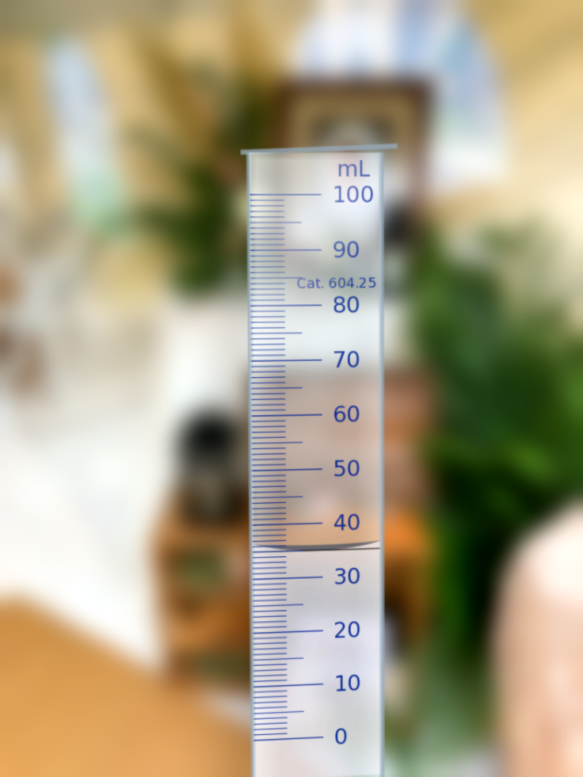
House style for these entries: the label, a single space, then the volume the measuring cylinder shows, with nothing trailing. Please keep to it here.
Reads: 35 mL
